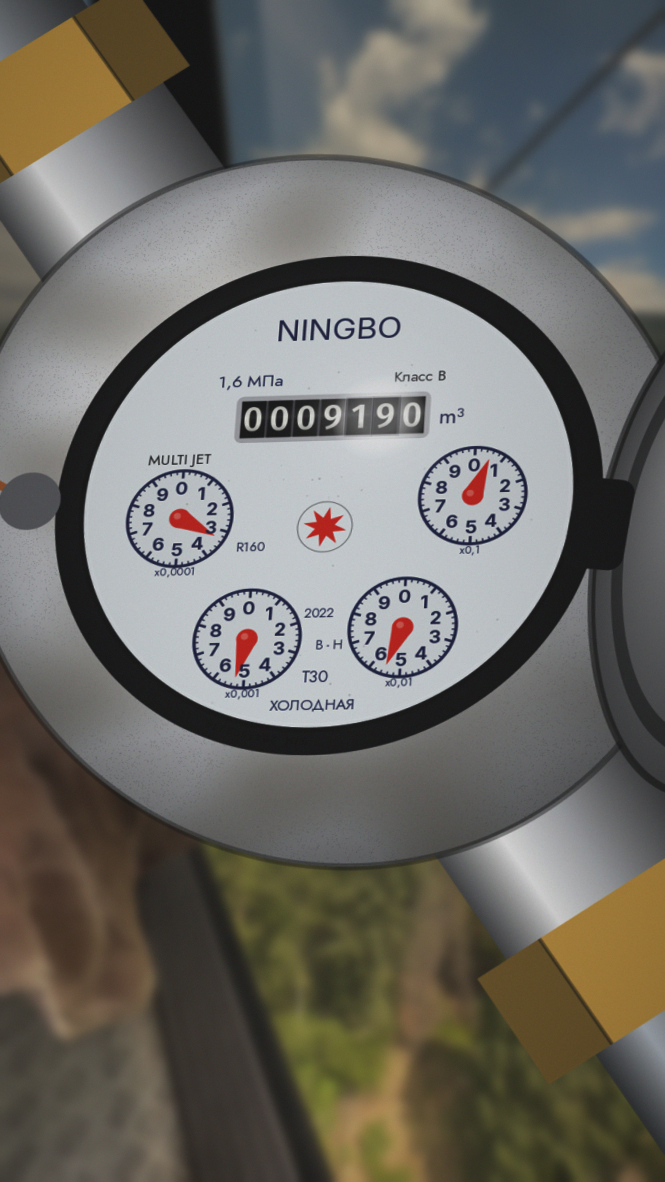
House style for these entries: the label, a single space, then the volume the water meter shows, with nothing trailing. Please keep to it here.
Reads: 9190.0553 m³
